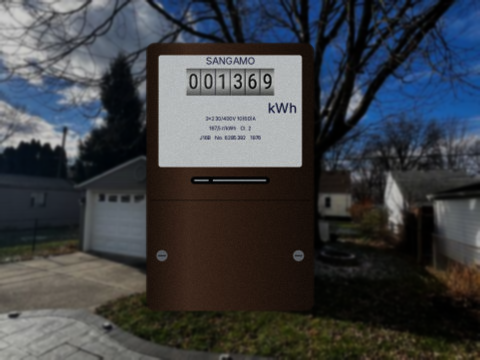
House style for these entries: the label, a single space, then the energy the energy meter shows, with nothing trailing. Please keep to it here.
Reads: 1369 kWh
